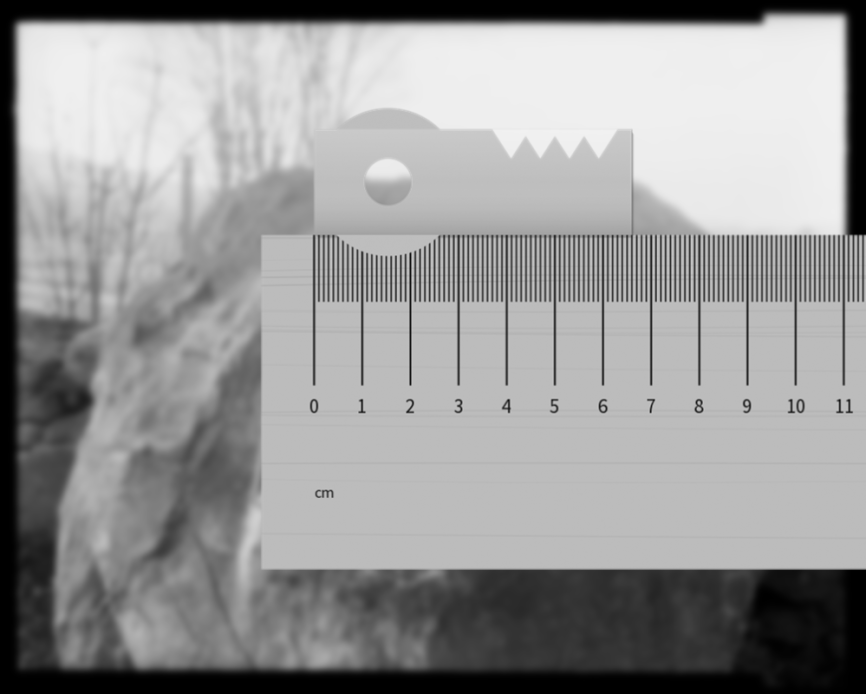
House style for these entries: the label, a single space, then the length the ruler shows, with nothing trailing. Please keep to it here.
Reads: 6.6 cm
